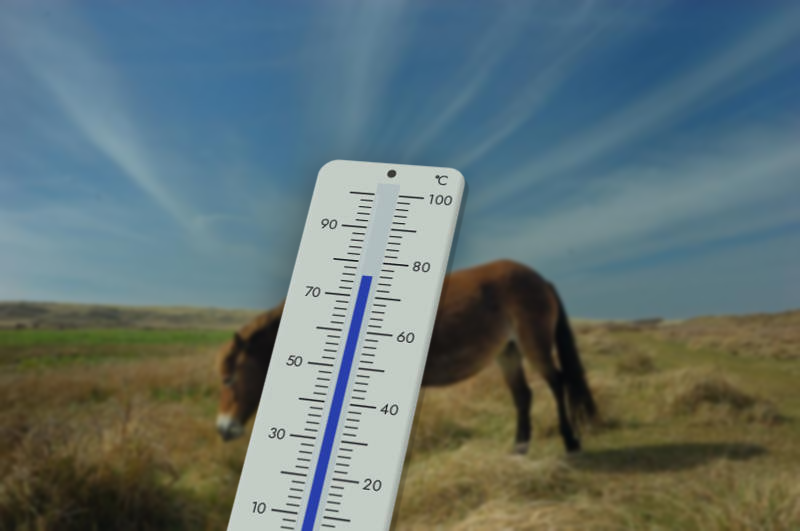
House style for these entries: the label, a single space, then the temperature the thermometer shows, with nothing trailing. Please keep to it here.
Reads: 76 °C
